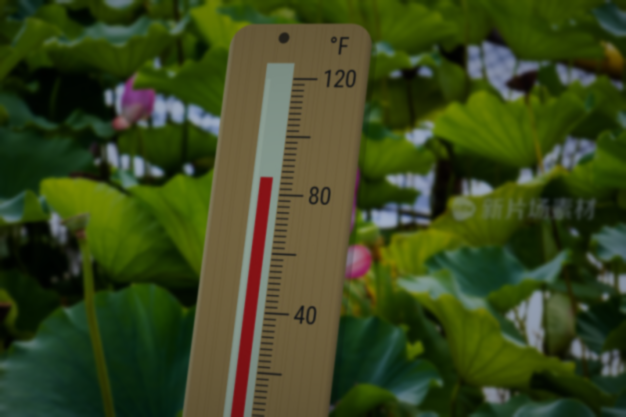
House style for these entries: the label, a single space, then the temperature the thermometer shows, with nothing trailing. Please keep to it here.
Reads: 86 °F
